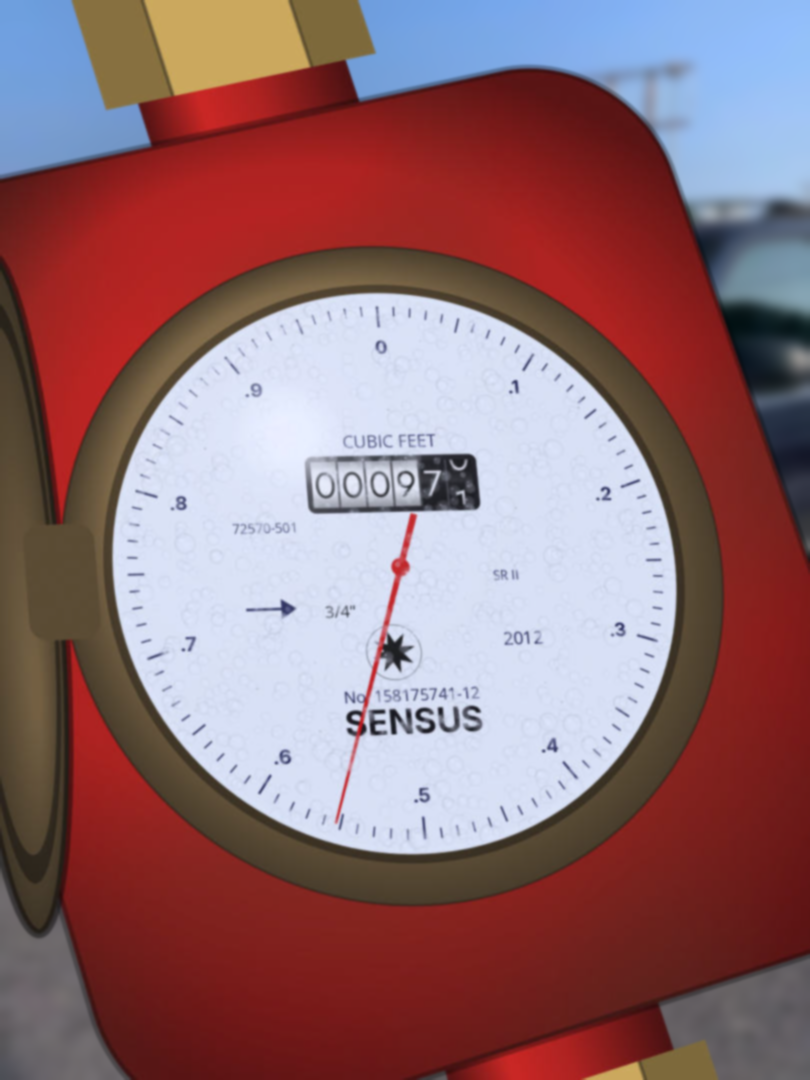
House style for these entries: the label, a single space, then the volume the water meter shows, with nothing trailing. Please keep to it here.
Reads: 970.55 ft³
